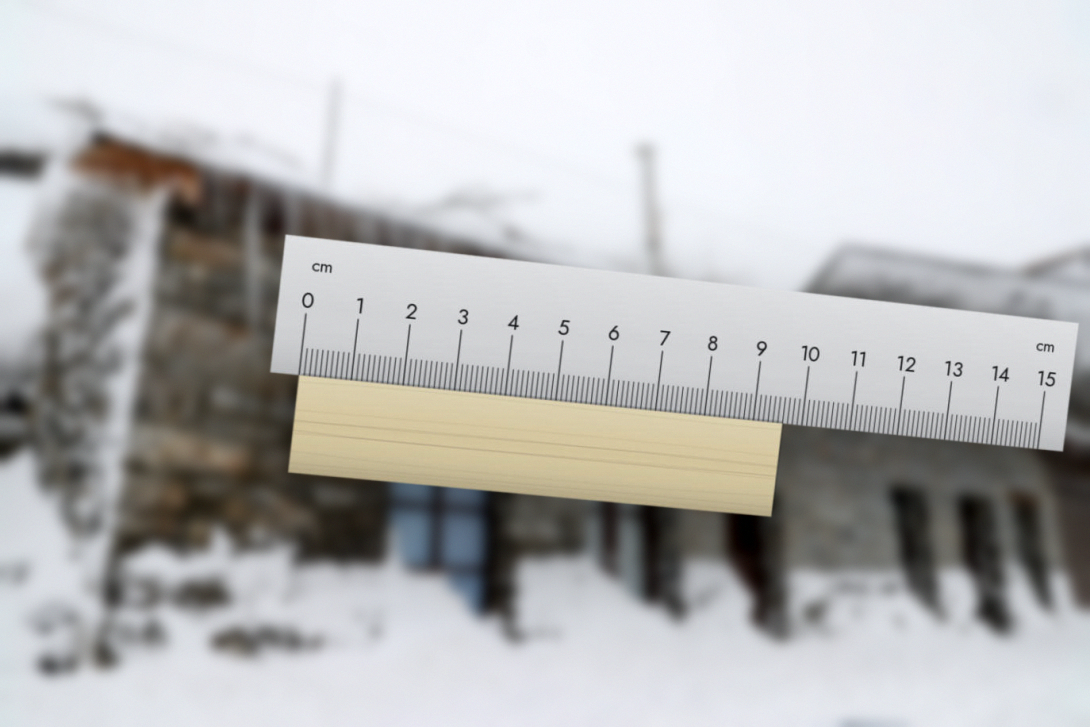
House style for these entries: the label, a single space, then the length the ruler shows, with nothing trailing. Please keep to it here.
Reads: 9.6 cm
